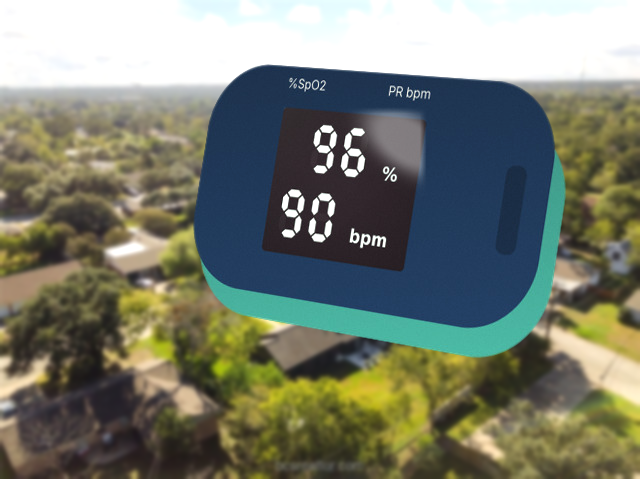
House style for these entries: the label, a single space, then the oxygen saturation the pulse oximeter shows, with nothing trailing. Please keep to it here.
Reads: 96 %
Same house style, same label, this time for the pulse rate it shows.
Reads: 90 bpm
